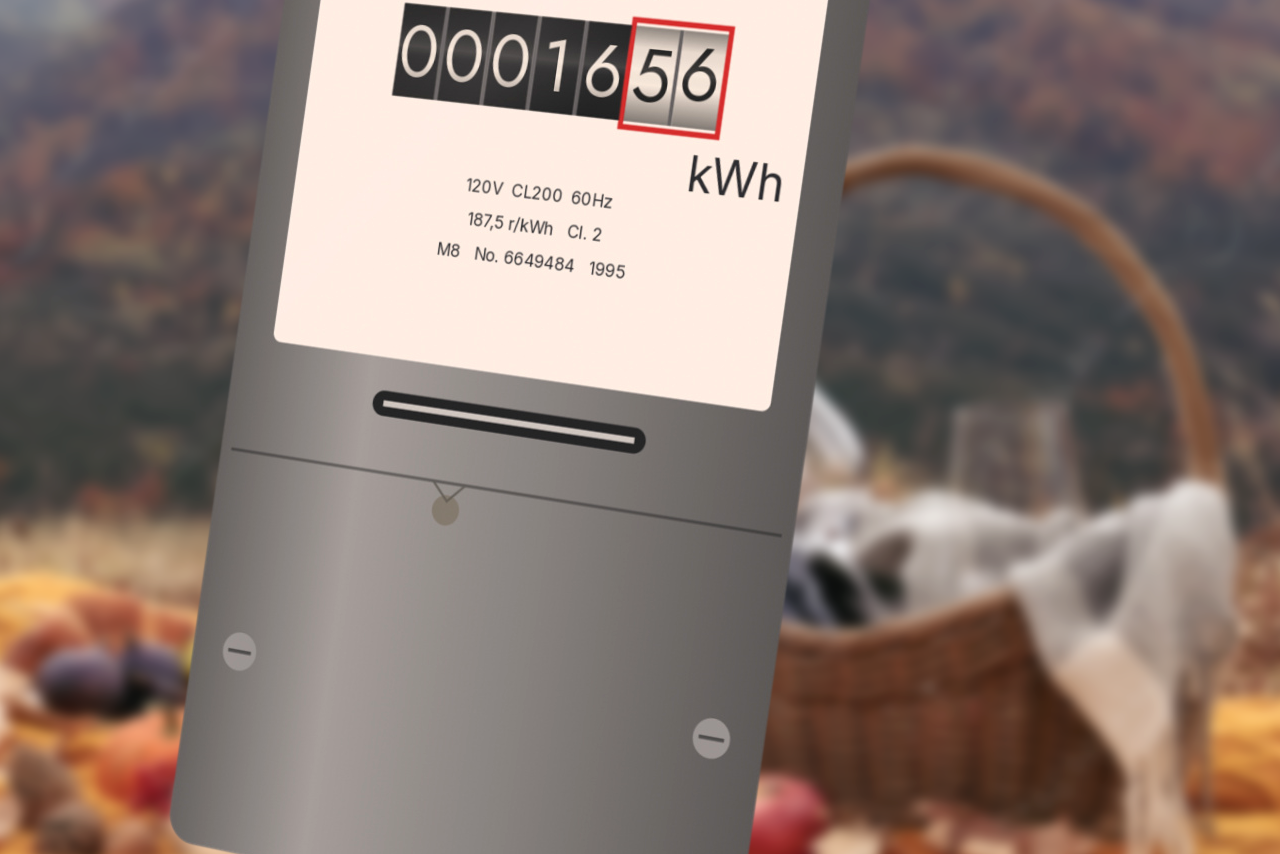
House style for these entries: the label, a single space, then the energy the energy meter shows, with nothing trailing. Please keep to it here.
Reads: 16.56 kWh
